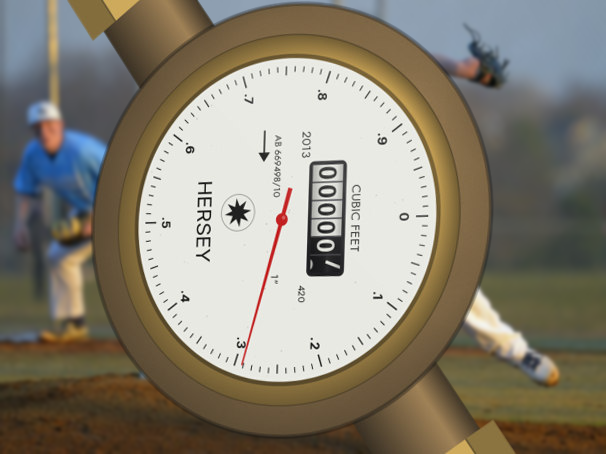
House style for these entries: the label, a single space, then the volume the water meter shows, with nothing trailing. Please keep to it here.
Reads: 7.29 ft³
